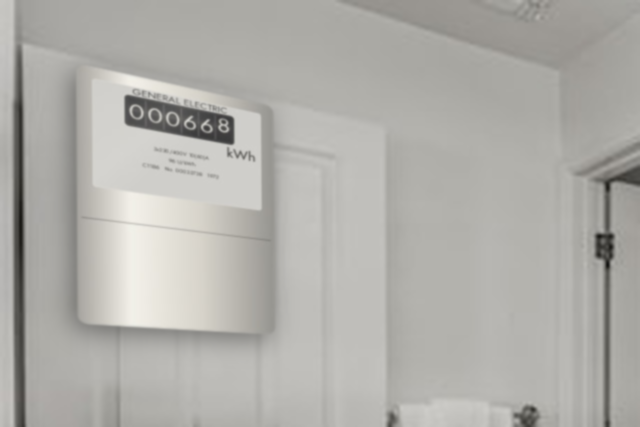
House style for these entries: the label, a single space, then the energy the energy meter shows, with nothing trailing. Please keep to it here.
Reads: 668 kWh
